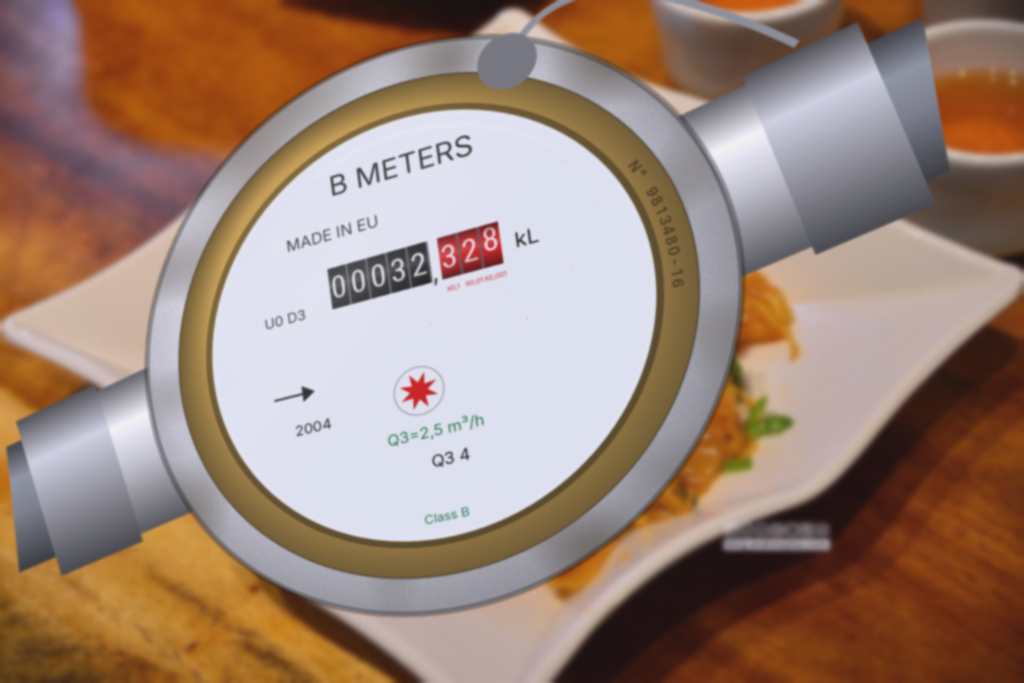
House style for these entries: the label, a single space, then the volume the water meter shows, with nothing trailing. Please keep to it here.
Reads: 32.328 kL
